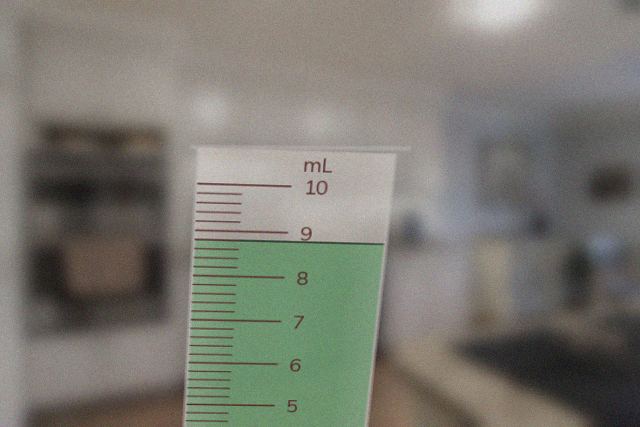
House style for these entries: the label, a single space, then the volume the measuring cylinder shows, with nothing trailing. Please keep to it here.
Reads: 8.8 mL
